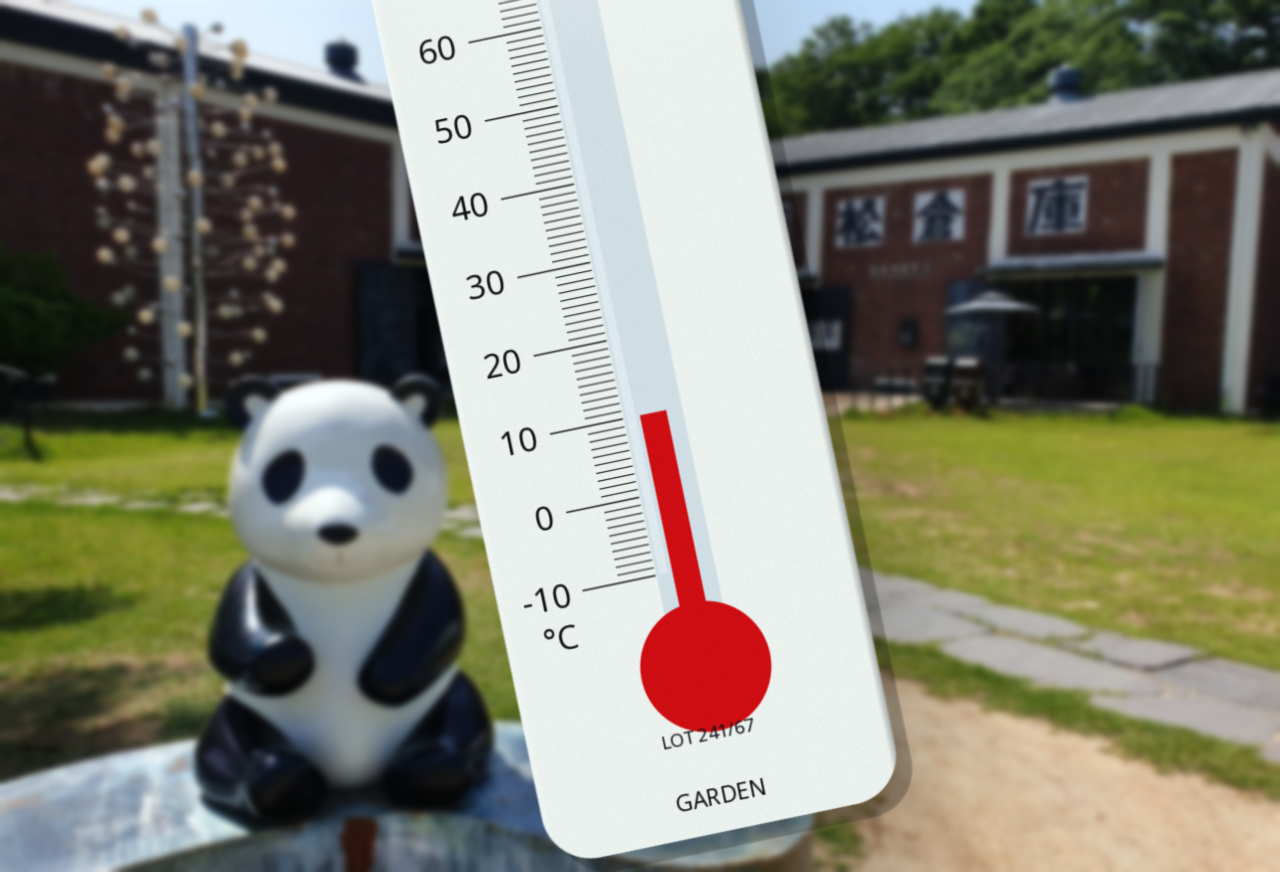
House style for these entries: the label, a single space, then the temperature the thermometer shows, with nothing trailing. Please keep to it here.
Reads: 10 °C
